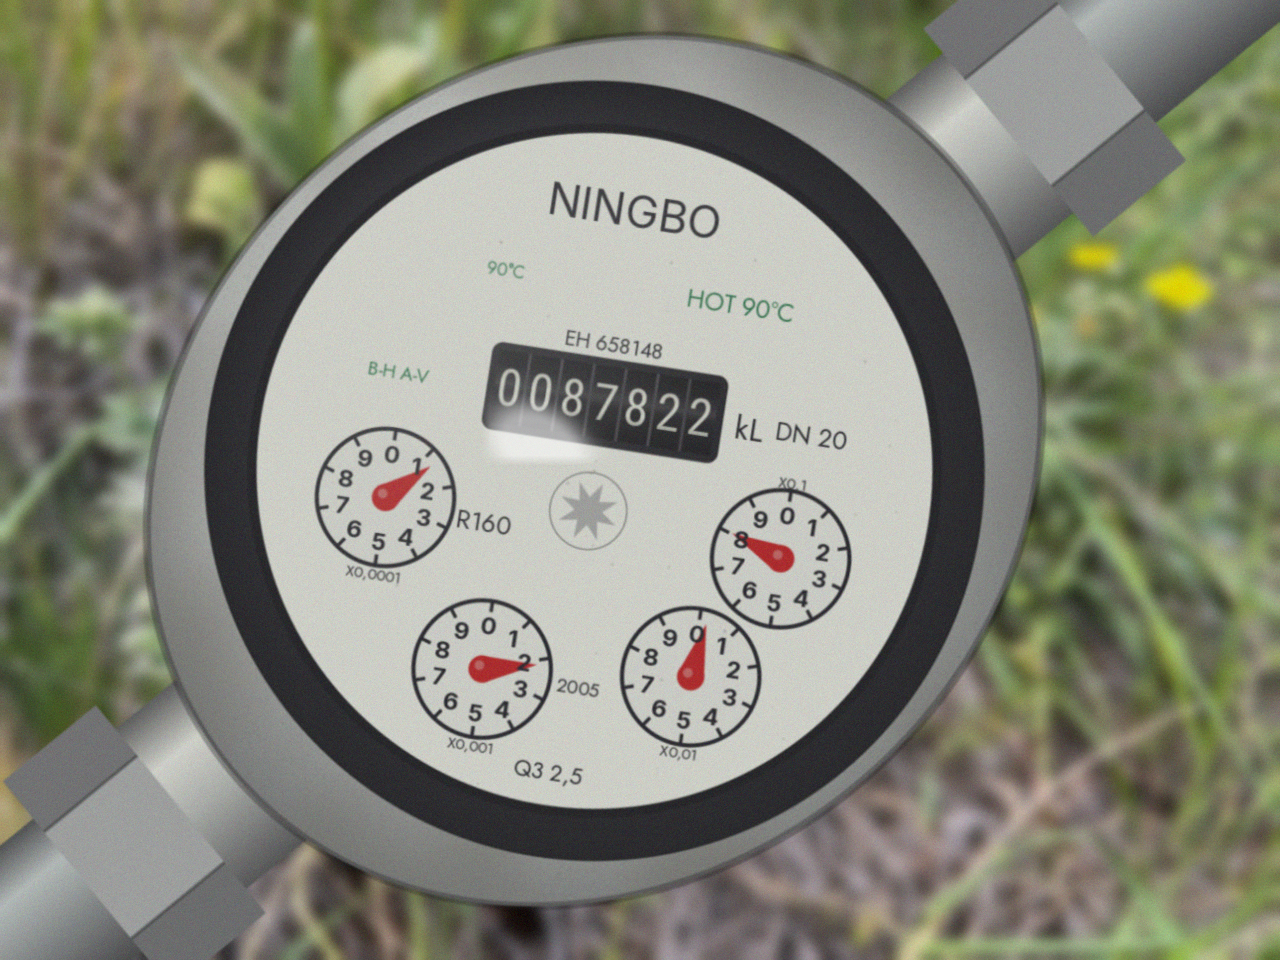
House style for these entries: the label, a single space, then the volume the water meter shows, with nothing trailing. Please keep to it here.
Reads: 87822.8021 kL
